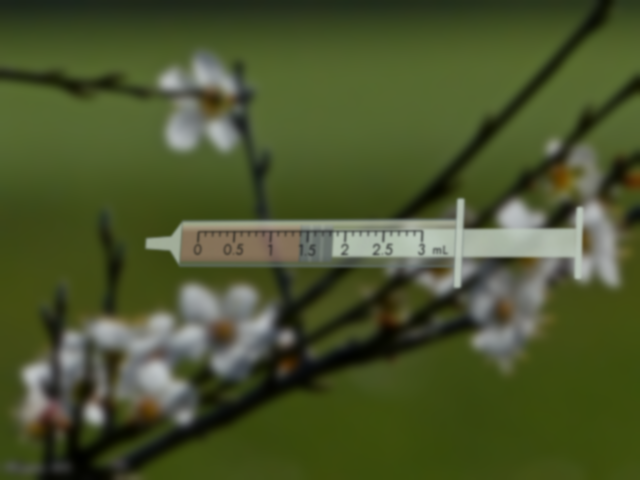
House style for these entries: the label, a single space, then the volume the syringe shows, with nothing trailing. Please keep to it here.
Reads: 1.4 mL
